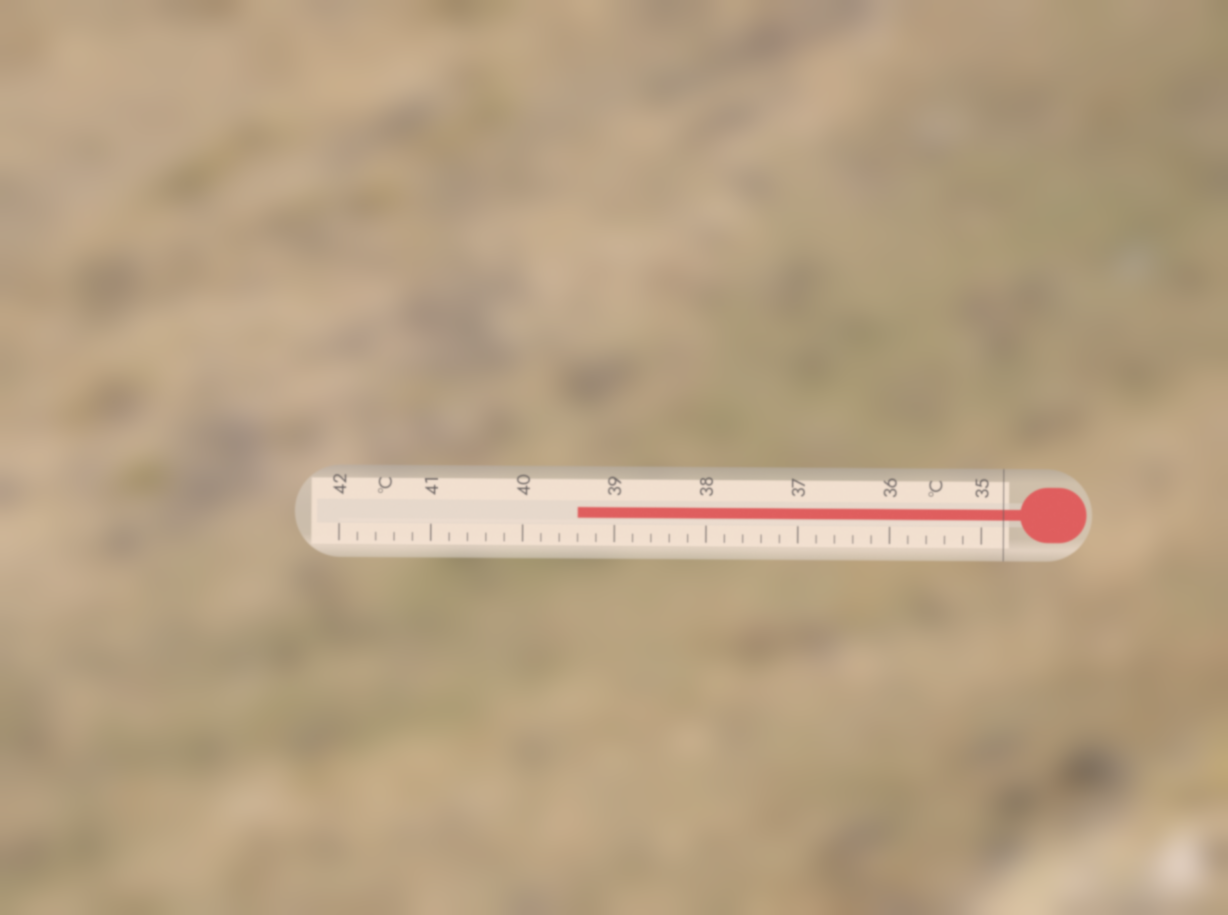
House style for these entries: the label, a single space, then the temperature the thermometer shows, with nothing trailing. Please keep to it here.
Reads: 39.4 °C
